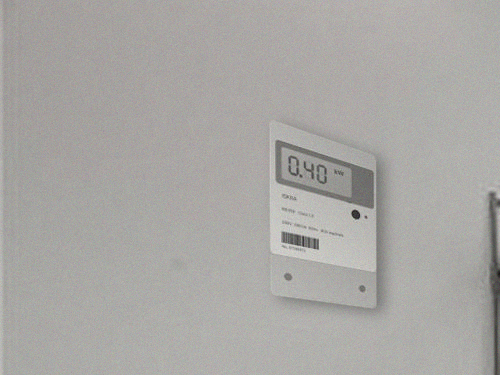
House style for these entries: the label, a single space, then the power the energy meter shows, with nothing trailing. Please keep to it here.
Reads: 0.40 kW
